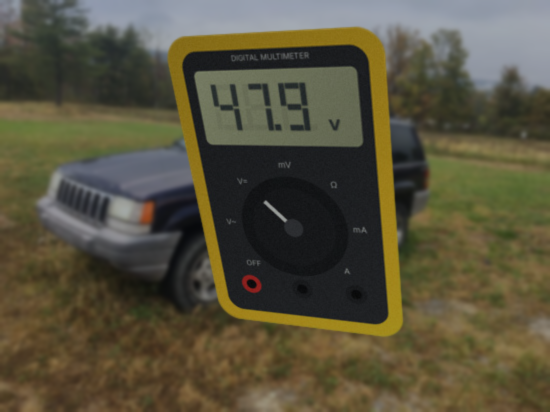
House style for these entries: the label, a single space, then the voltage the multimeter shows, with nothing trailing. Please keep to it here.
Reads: 47.9 V
